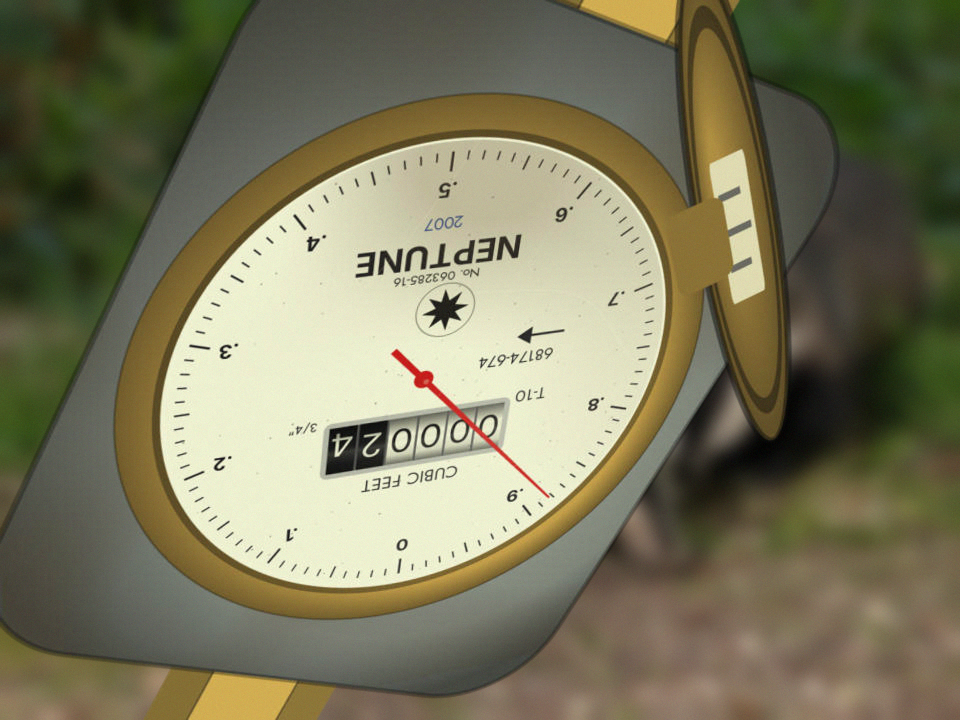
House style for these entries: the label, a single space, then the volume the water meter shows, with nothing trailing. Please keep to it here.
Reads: 23.88 ft³
